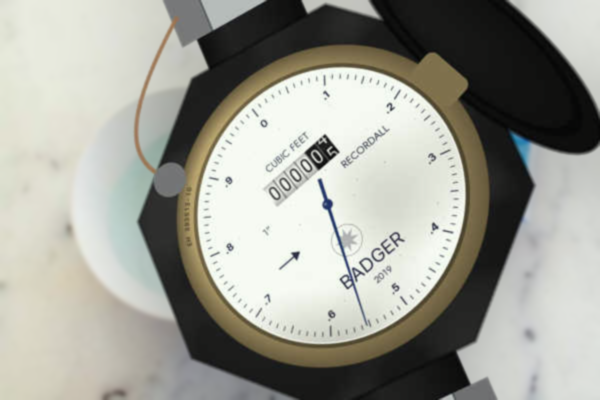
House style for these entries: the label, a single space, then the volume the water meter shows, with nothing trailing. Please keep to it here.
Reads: 4.55 ft³
